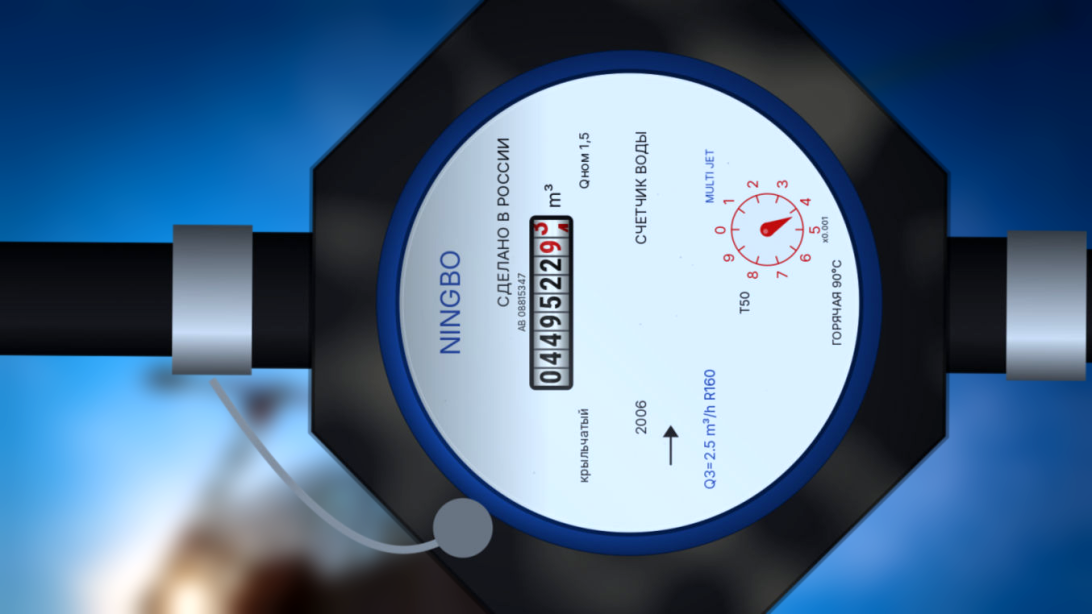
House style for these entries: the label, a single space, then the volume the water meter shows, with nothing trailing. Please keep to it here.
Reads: 449522.934 m³
